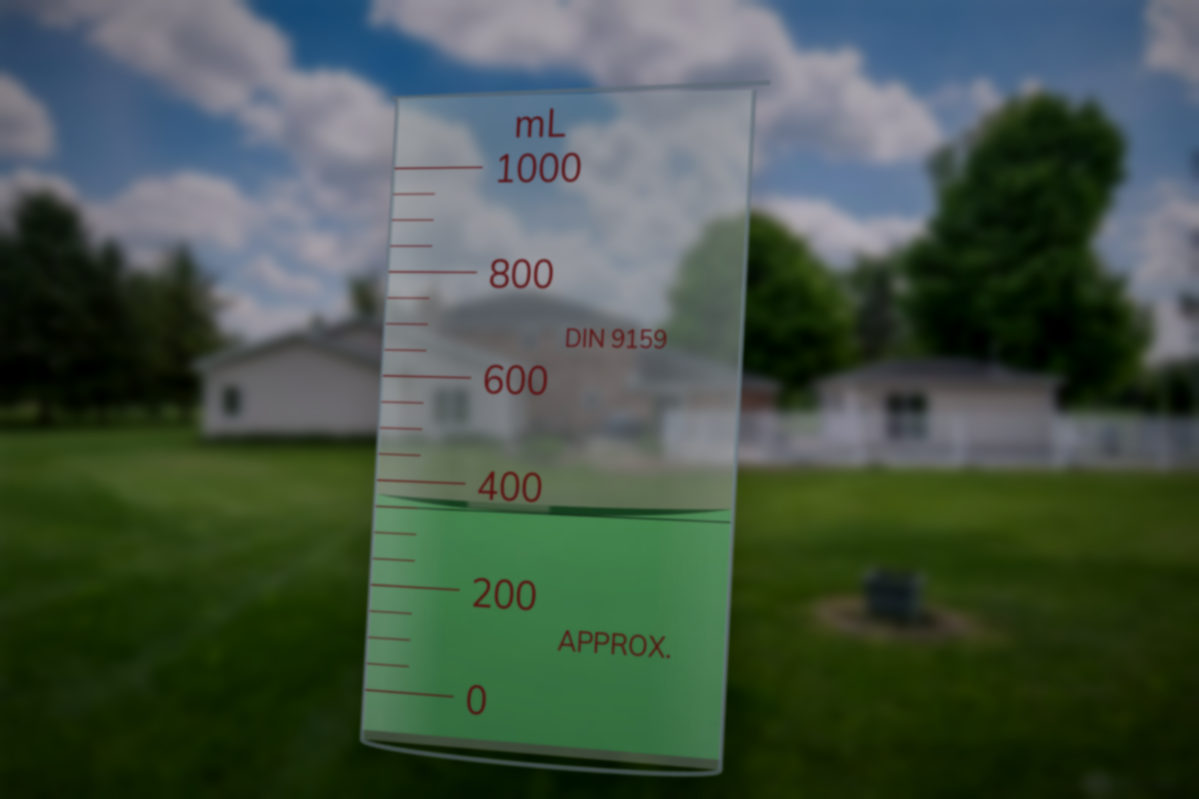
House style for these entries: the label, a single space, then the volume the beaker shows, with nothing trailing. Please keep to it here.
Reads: 350 mL
